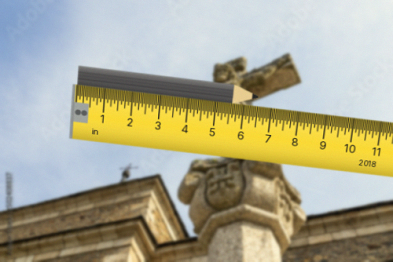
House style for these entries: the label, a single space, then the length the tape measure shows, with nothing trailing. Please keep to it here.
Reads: 6.5 in
